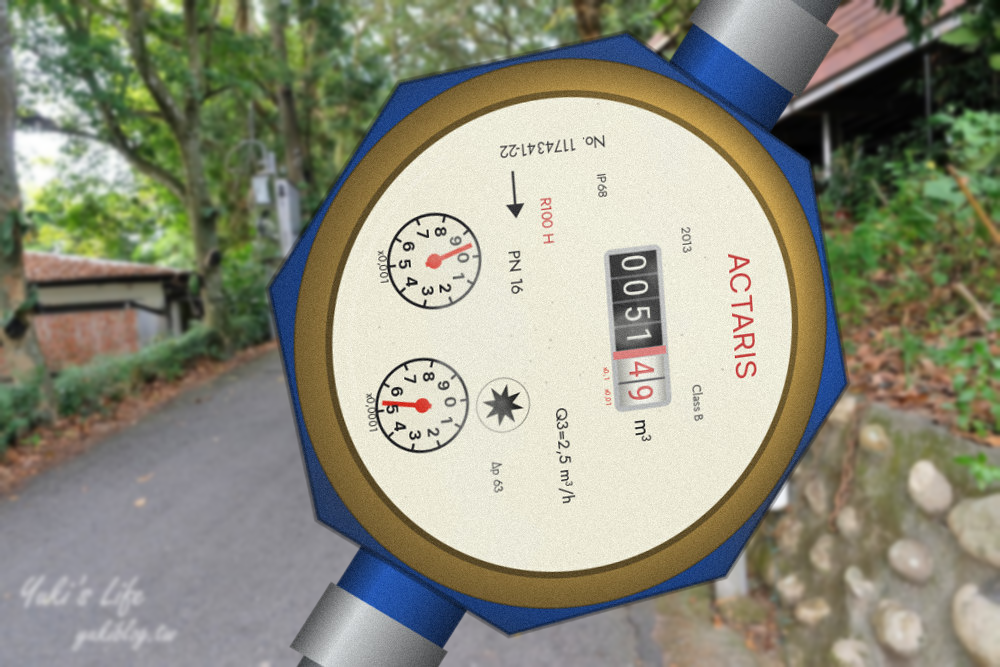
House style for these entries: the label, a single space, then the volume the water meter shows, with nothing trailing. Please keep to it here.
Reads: 51.4895 m³
